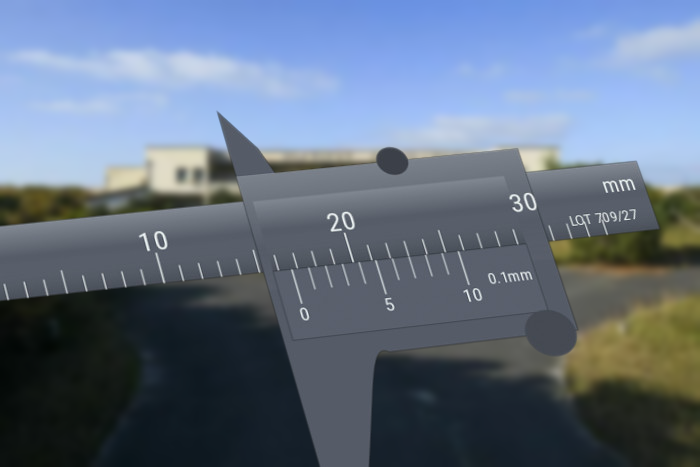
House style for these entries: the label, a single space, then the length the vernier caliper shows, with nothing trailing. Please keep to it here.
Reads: 16.7 mm
